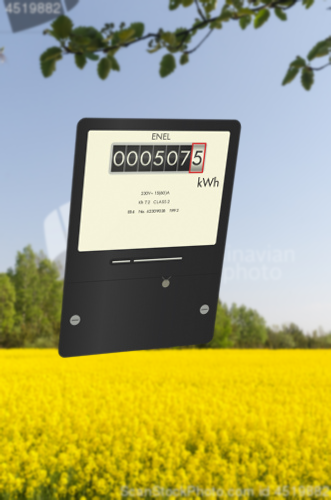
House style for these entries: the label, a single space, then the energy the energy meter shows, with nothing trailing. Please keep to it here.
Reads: 507.5 kWh
